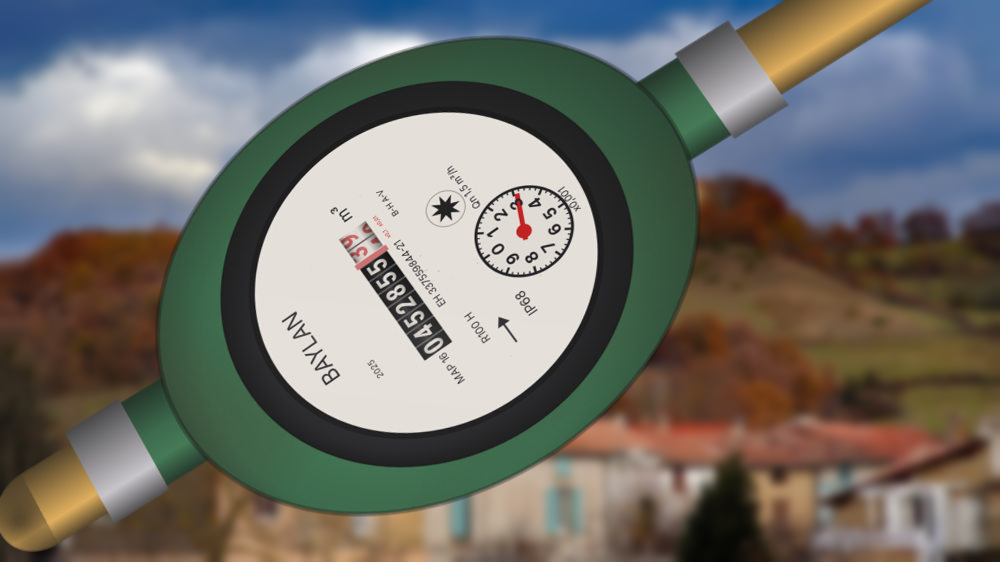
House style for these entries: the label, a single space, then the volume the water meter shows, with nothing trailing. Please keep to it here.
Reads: 452855.393 m³
